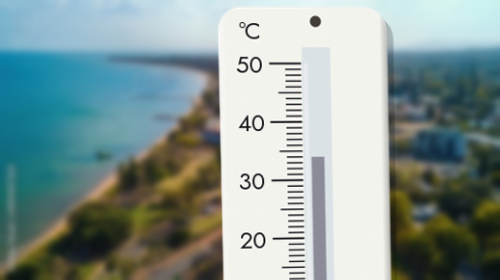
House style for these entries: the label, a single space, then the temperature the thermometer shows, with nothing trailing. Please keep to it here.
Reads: 34 °C
